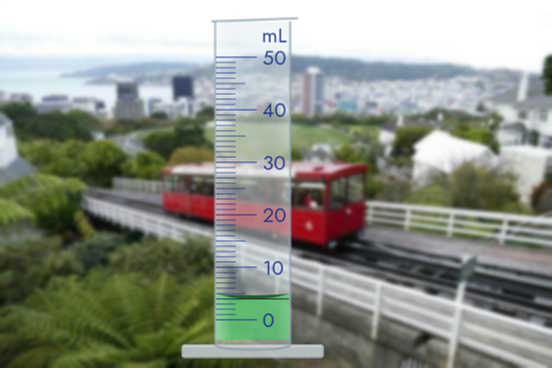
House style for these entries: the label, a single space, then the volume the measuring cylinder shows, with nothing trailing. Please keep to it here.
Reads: 4 mL
